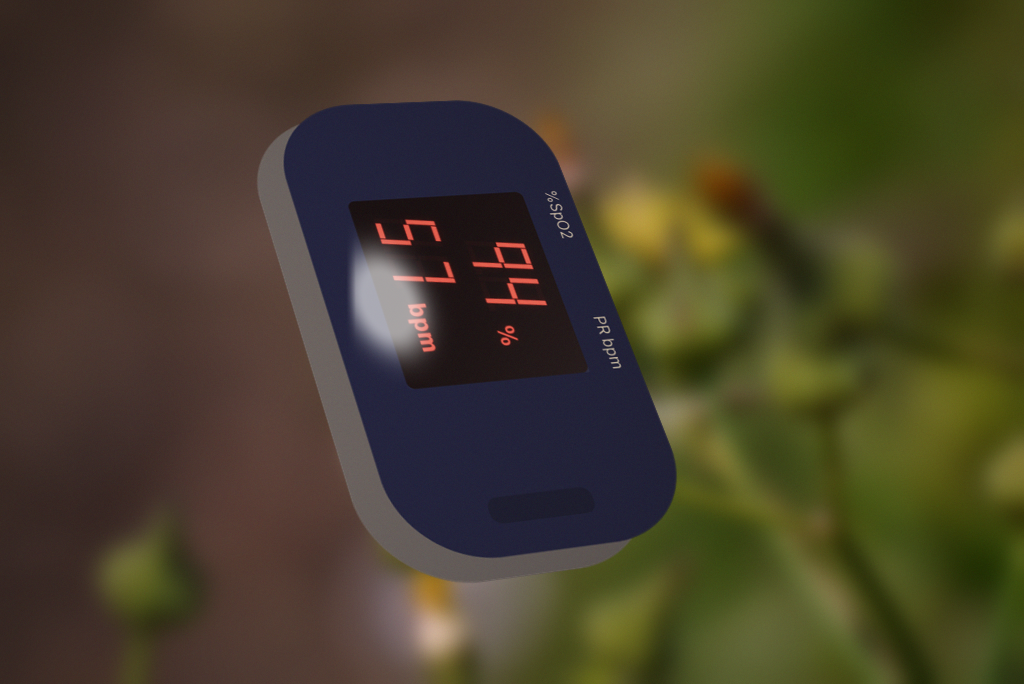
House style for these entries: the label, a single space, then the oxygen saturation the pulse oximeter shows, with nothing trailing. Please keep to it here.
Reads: 94 %
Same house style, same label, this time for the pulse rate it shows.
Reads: 57 bpm
